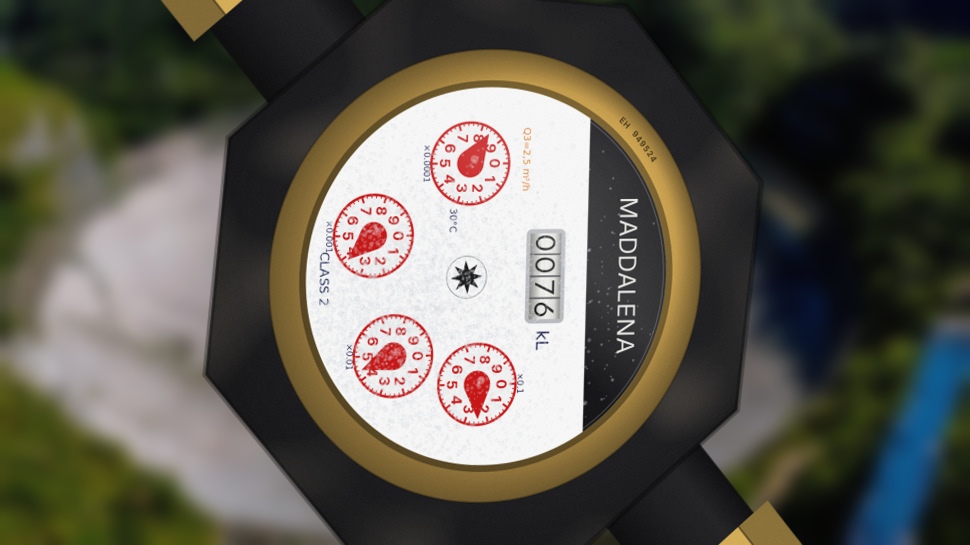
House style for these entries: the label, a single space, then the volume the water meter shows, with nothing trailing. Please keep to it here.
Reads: 76.2438 kL
